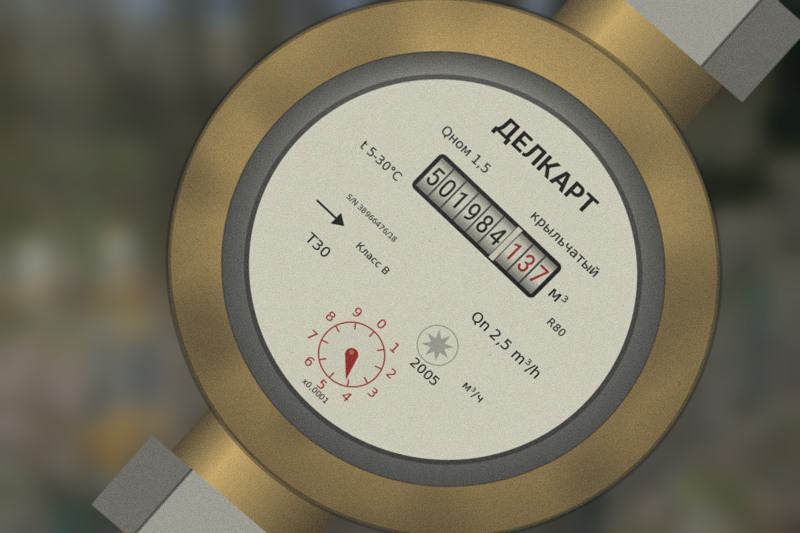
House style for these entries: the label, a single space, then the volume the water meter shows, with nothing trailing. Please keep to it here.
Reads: 501984.1374 m³
